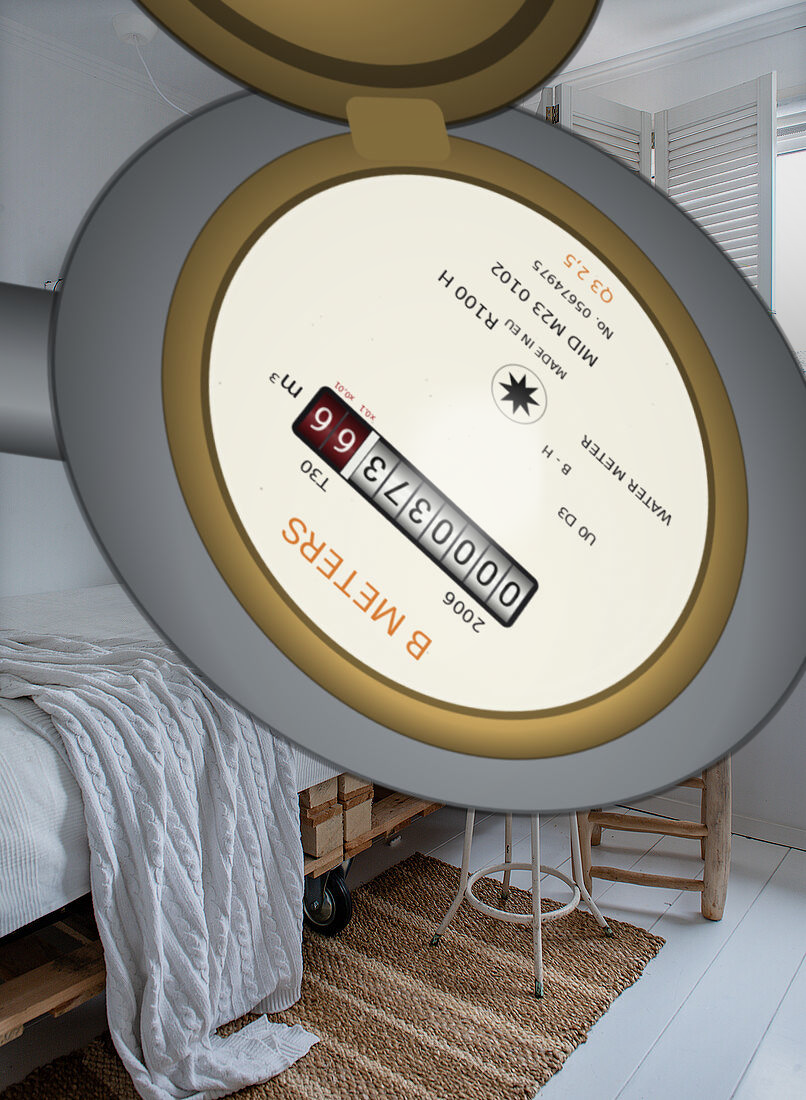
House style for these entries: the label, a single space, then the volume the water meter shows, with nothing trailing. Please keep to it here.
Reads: 373.66 m³
